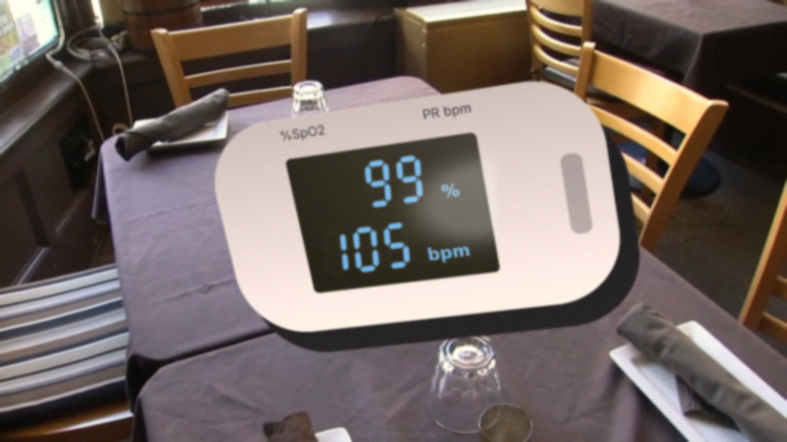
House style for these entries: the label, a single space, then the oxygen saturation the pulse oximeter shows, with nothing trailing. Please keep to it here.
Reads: 99 %
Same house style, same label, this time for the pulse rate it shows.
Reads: 105 bpm
